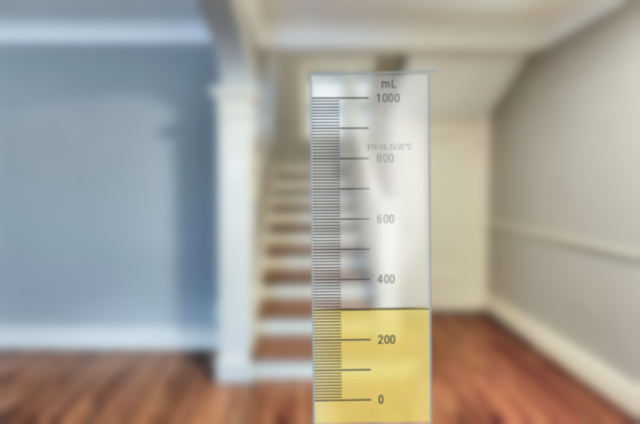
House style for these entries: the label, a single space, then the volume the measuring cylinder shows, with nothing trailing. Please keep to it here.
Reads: 300 mL
